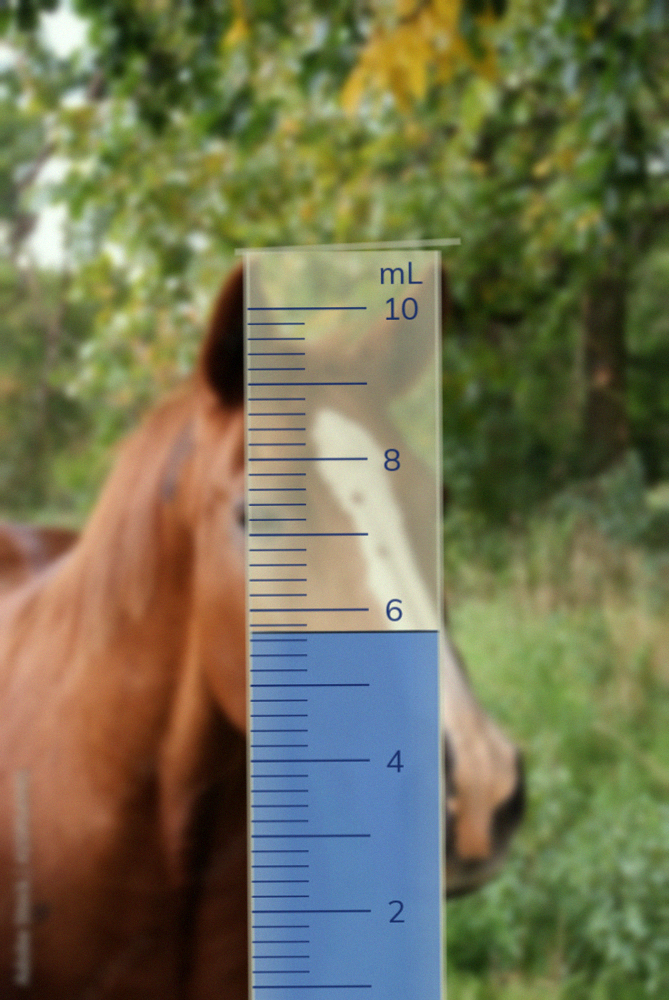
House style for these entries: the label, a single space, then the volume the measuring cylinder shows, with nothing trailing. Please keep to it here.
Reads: 5.7 mL
